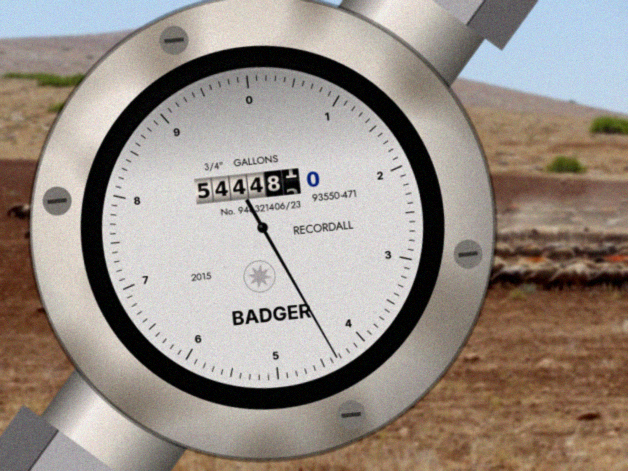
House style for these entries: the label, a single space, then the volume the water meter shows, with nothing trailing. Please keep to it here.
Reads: 5444814.3 gal
